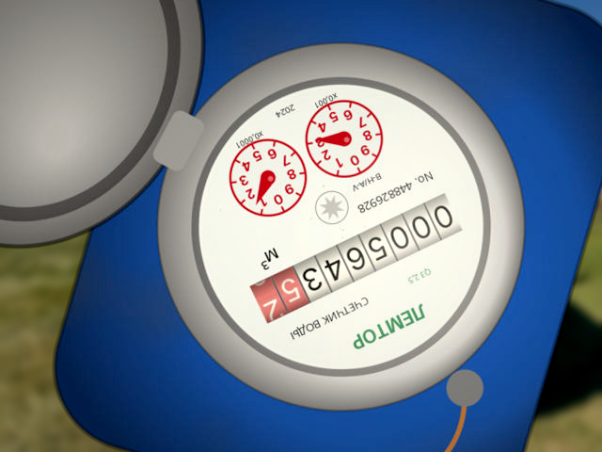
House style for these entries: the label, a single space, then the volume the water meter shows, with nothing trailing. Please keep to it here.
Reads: 5643.5231 m³
